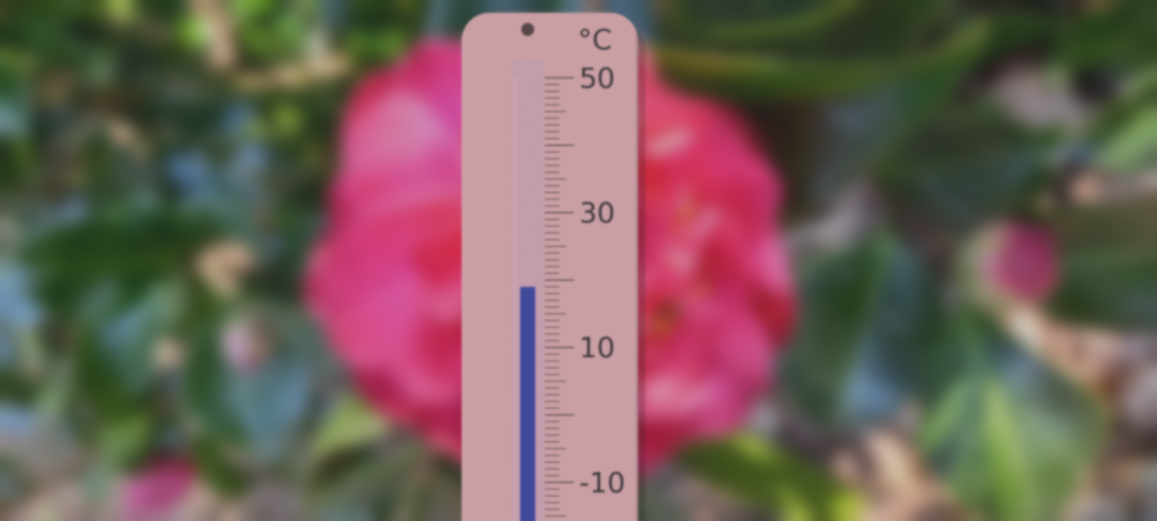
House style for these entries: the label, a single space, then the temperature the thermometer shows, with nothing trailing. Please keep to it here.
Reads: 19 °C
